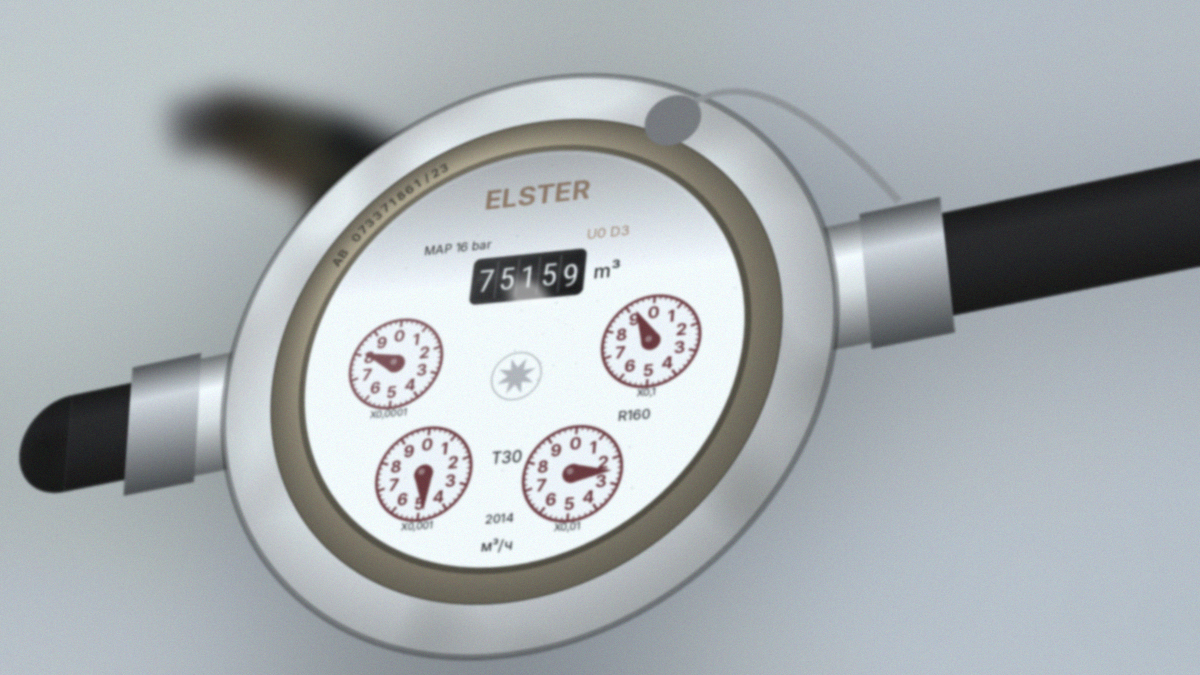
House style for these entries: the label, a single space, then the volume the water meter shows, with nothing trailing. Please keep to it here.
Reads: 75158.9248 m³
